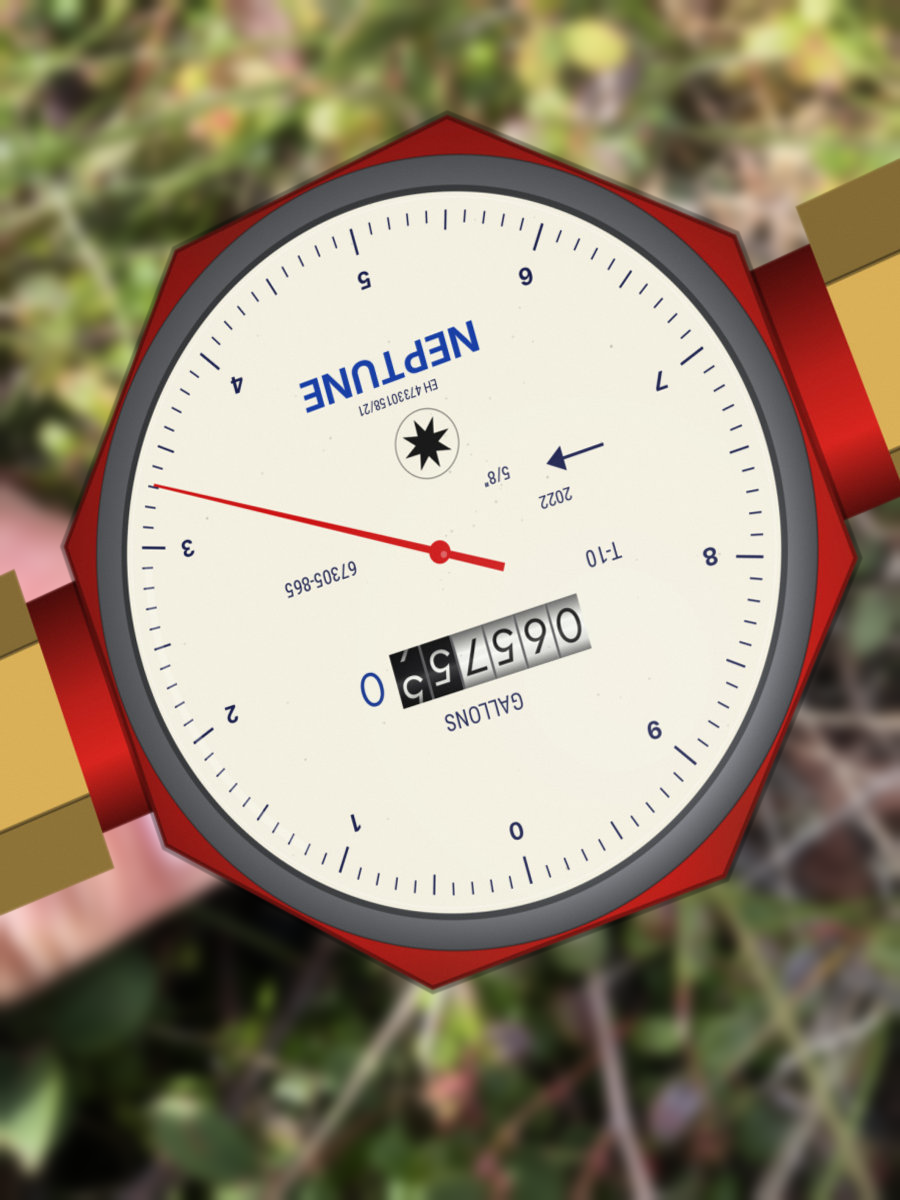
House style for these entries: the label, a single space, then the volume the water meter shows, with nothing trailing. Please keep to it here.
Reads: 657553.3 gal
